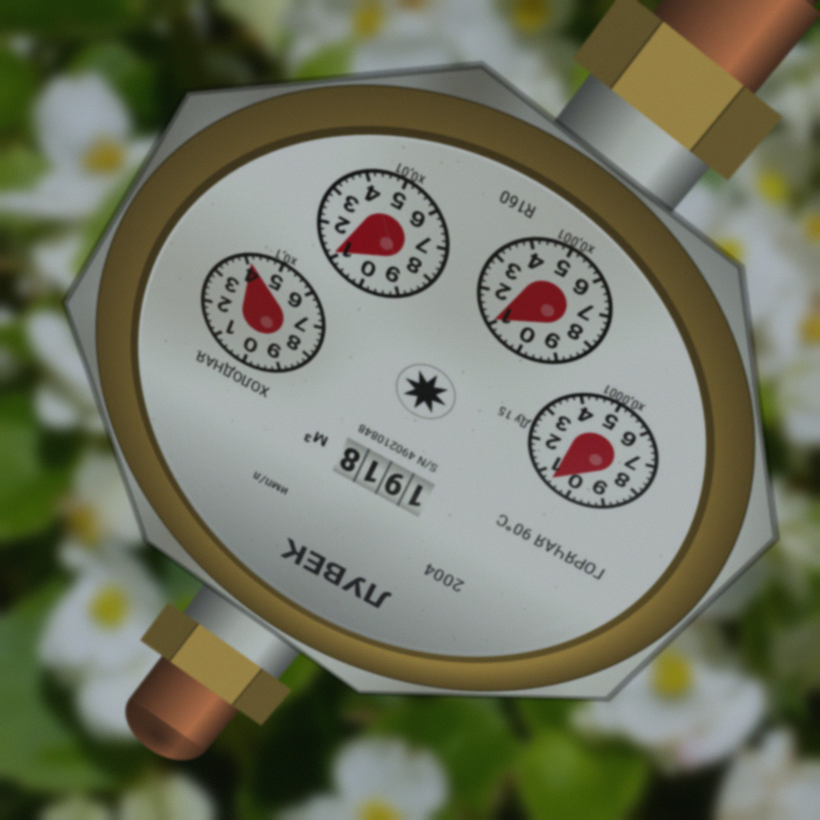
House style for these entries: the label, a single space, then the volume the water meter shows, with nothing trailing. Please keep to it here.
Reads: 1918.4110 m³
